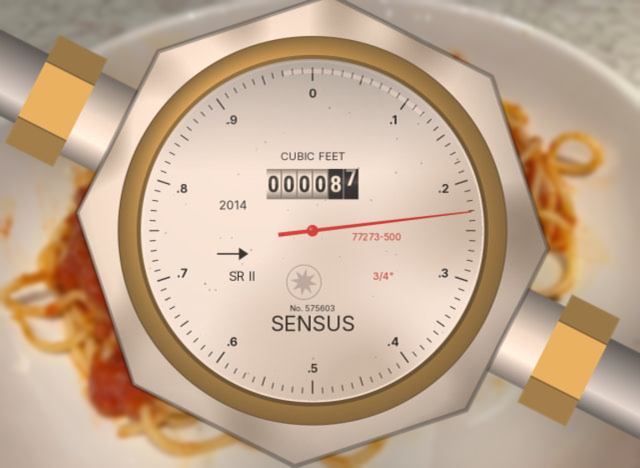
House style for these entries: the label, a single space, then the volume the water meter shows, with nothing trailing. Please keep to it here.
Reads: 87.23 ft³
